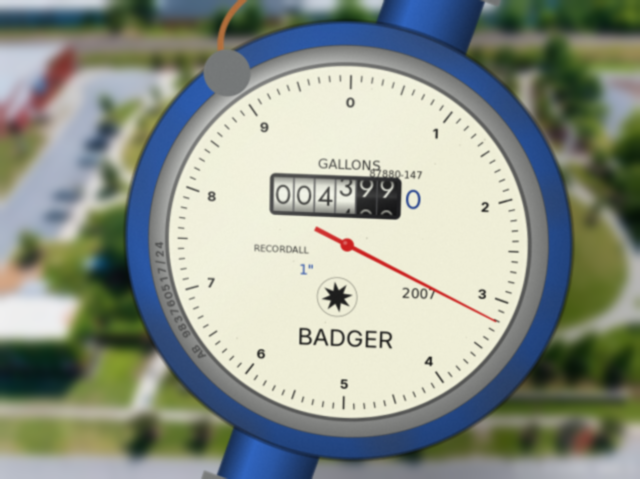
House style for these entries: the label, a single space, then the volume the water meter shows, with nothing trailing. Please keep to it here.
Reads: 43993.2 gal
